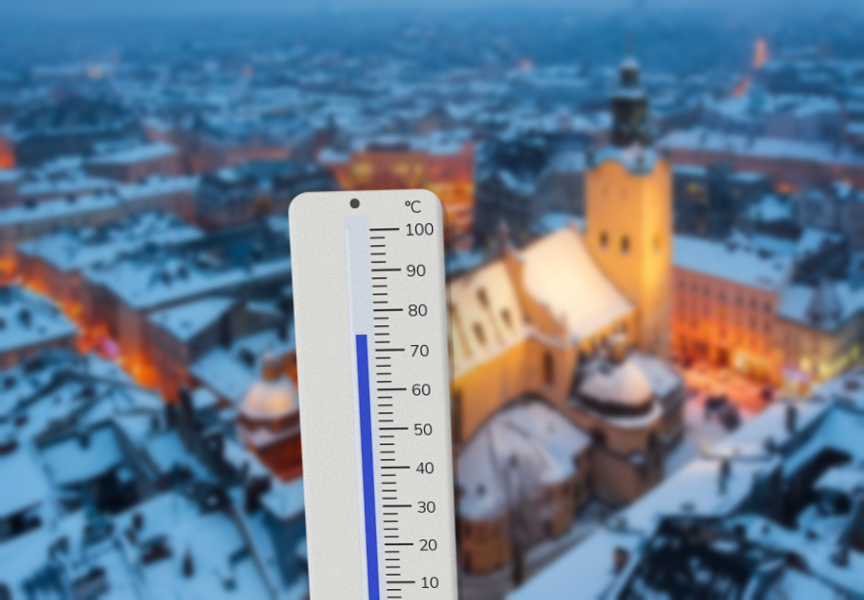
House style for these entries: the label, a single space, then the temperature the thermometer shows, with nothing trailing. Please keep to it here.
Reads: 74 °C
